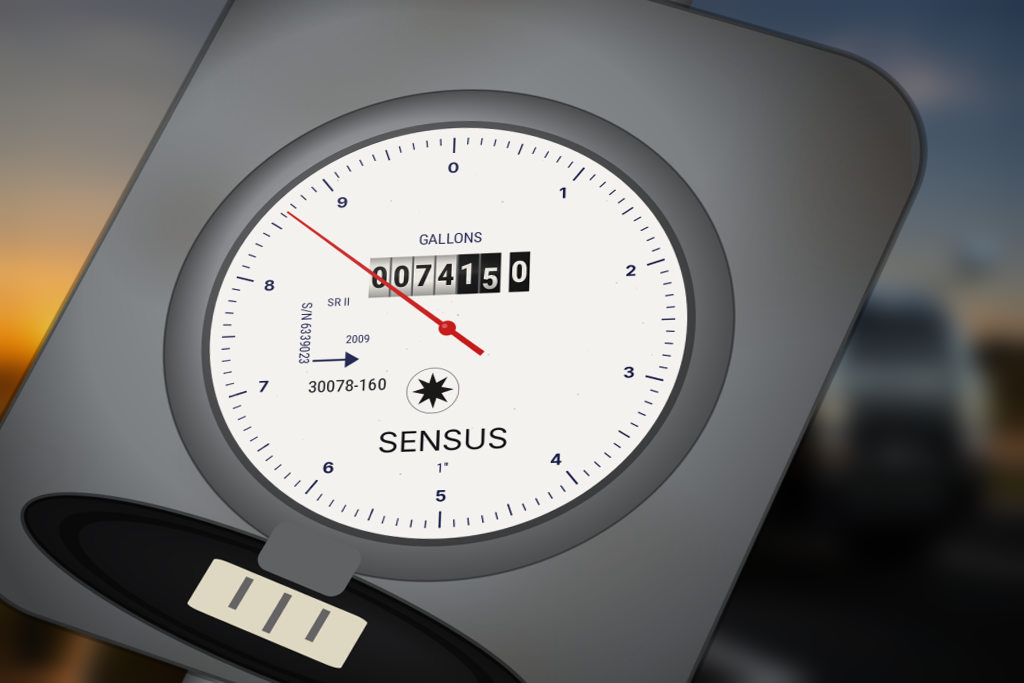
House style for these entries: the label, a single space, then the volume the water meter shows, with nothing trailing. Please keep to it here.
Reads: 74148.6 gal
